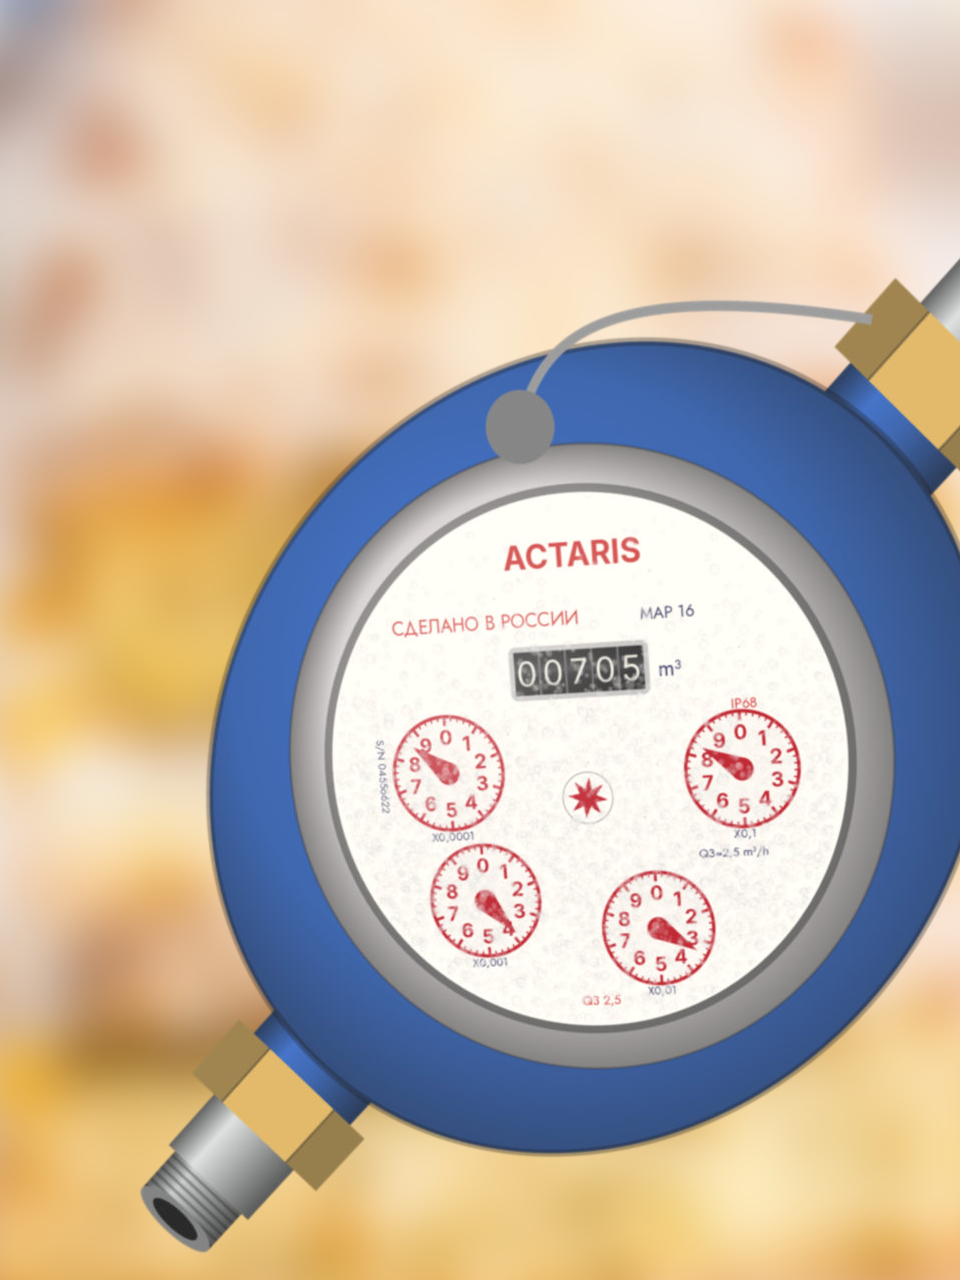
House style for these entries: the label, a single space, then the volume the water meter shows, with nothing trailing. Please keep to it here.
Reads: 705.8338 m³
